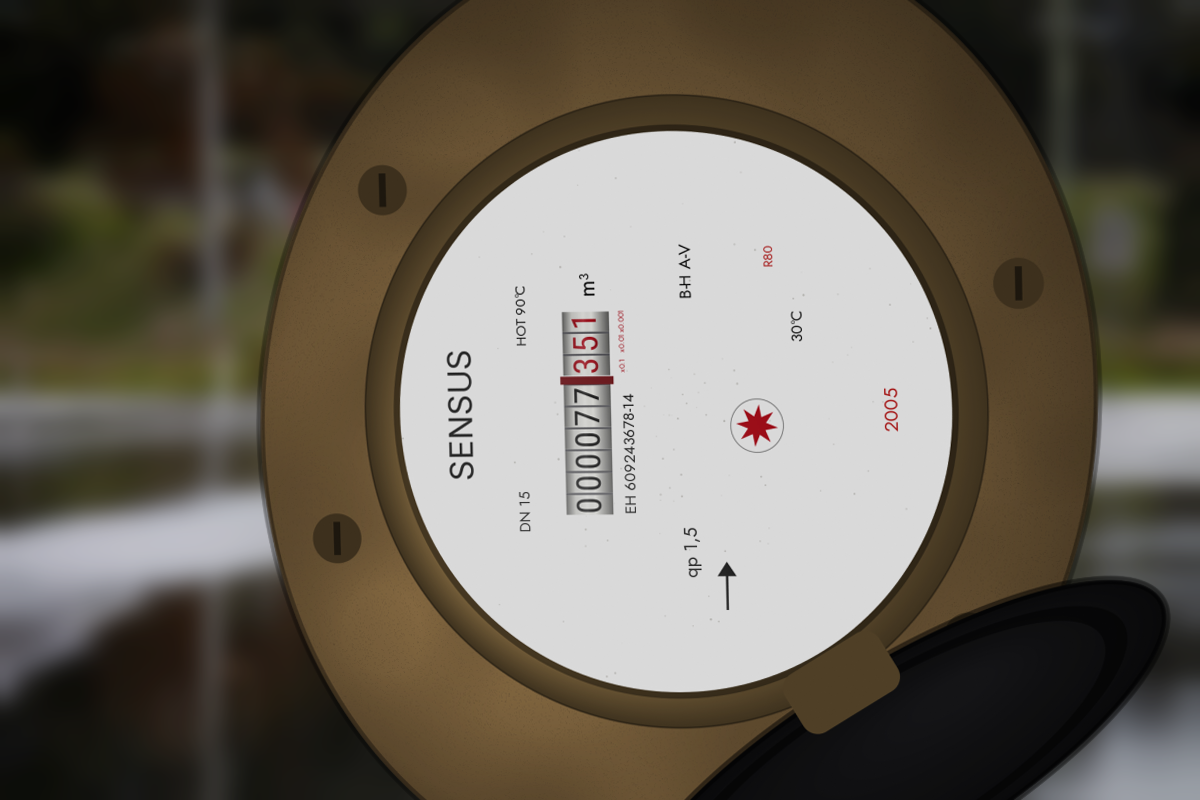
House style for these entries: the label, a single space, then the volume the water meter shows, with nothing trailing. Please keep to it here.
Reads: 77.351 m³
